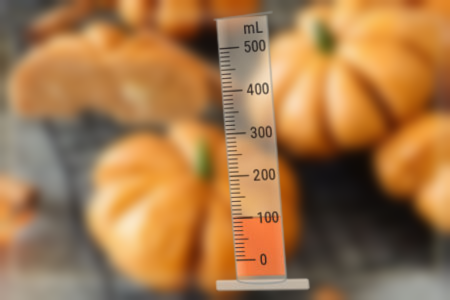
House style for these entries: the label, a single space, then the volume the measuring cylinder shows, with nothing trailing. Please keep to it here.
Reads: 100 mL
